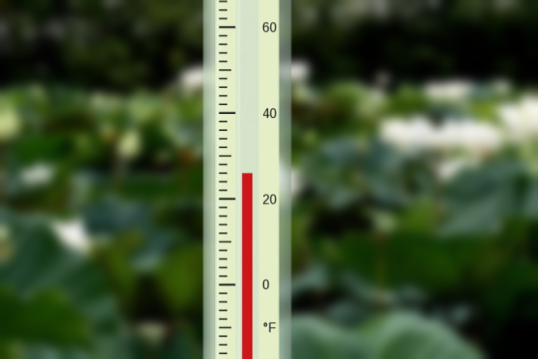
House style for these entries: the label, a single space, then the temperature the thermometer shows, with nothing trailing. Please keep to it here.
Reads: 26 °F
